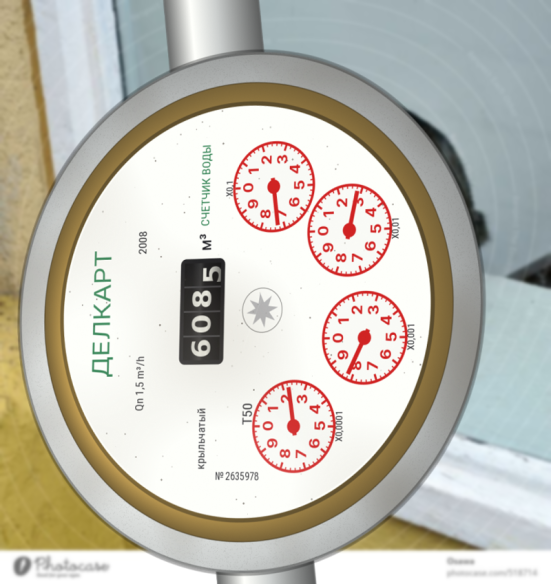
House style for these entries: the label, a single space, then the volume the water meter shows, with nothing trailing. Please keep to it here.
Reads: 6084.7282 m³
